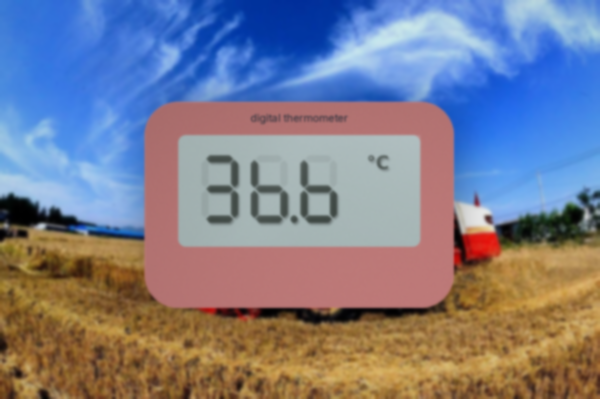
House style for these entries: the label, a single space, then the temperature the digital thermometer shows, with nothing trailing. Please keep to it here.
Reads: 36.6 °C
